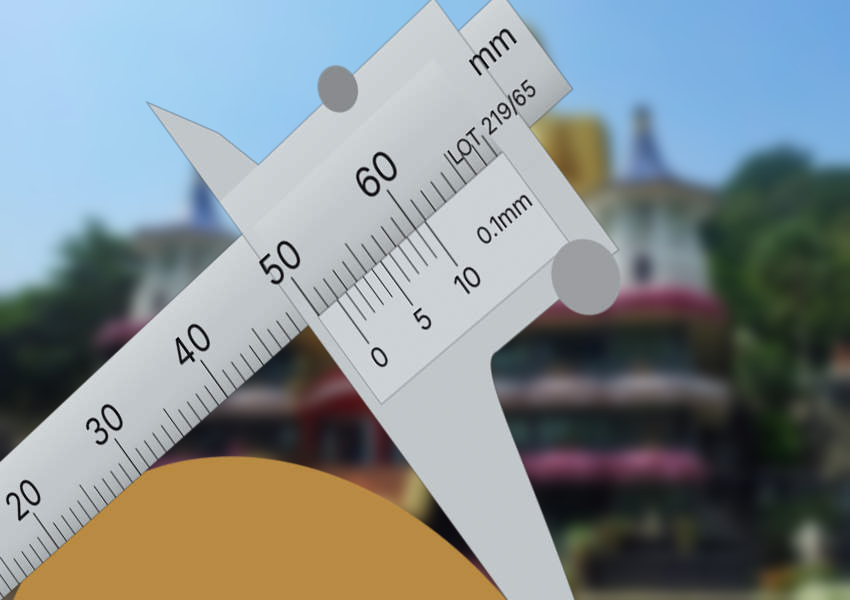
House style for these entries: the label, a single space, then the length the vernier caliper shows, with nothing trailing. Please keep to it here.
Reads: 51.9 mm
